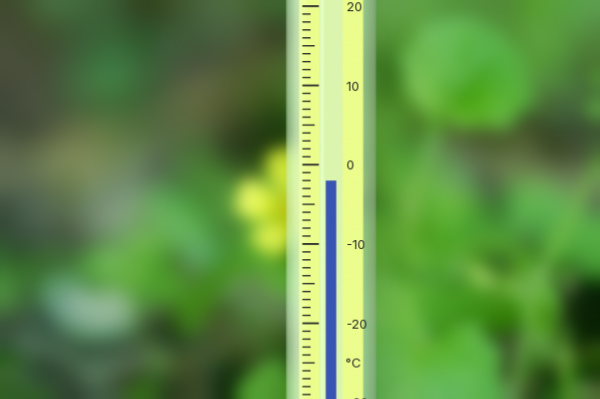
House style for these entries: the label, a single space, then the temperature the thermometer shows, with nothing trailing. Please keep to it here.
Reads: -2 °C
